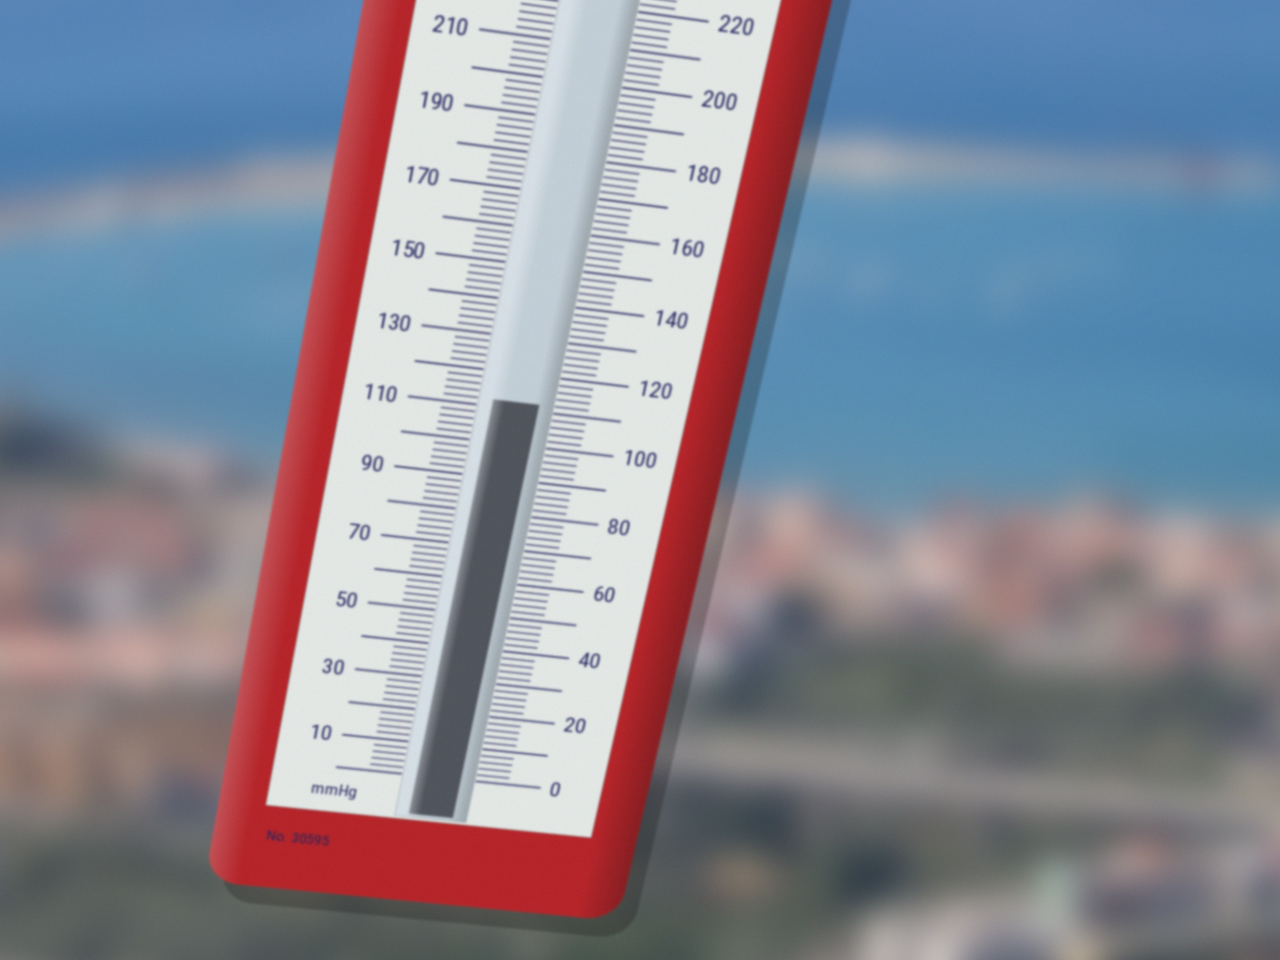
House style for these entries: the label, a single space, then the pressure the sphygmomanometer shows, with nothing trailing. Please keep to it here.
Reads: 112 mmHg
